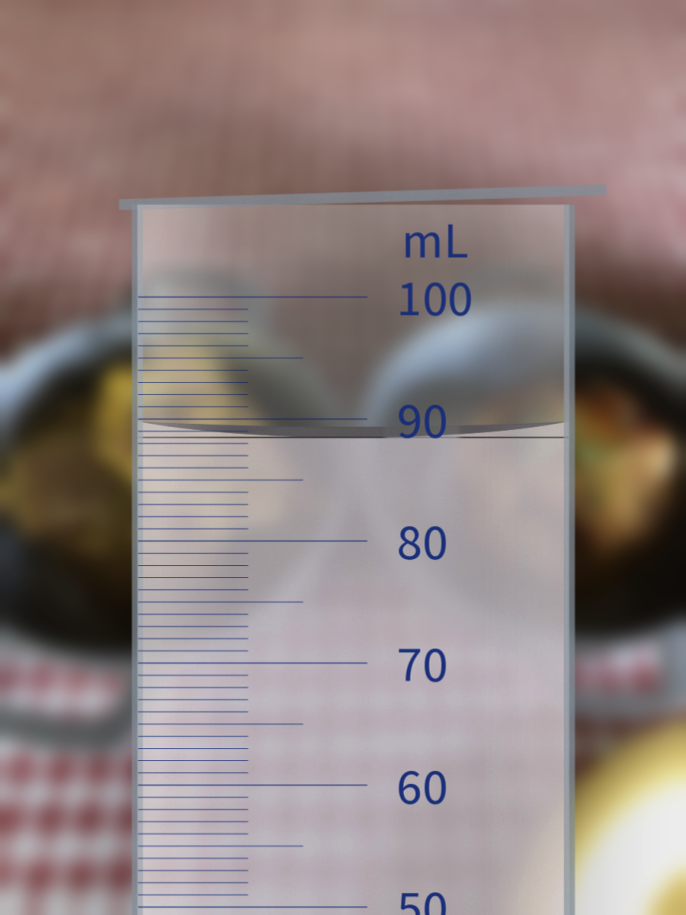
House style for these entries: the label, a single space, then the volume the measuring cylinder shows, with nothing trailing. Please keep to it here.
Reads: 88.5 mL
